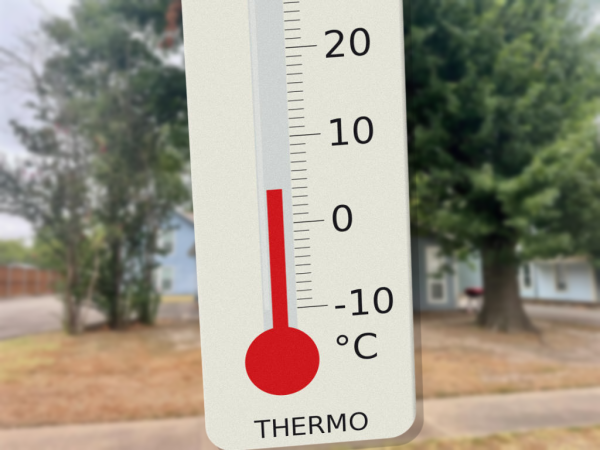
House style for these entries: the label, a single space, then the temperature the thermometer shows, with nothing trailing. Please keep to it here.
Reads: 4 °C
